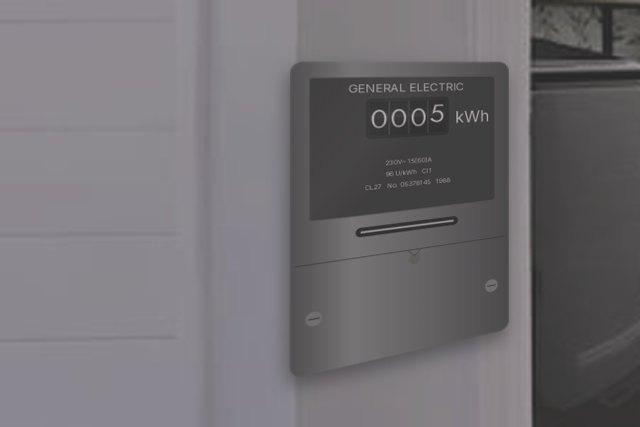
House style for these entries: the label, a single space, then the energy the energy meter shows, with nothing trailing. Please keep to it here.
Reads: 5 kWh
